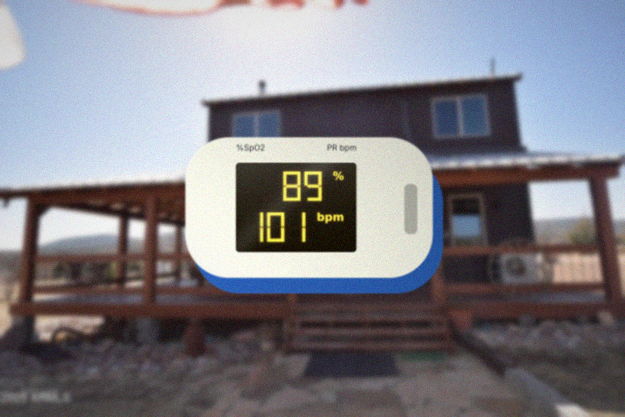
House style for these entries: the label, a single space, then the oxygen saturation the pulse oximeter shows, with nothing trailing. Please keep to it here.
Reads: 89 %
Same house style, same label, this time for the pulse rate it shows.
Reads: 101 bpm
